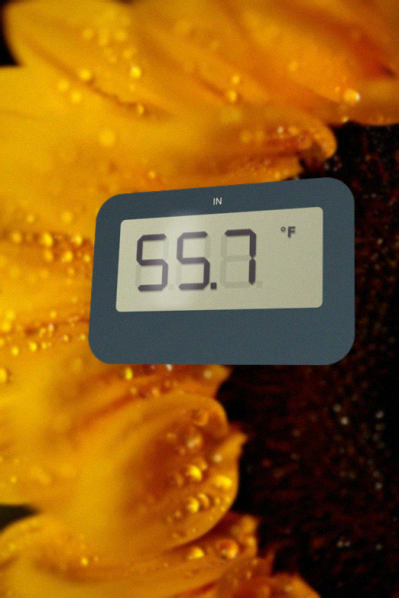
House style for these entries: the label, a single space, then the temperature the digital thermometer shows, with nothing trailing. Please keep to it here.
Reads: 55.7 °F
